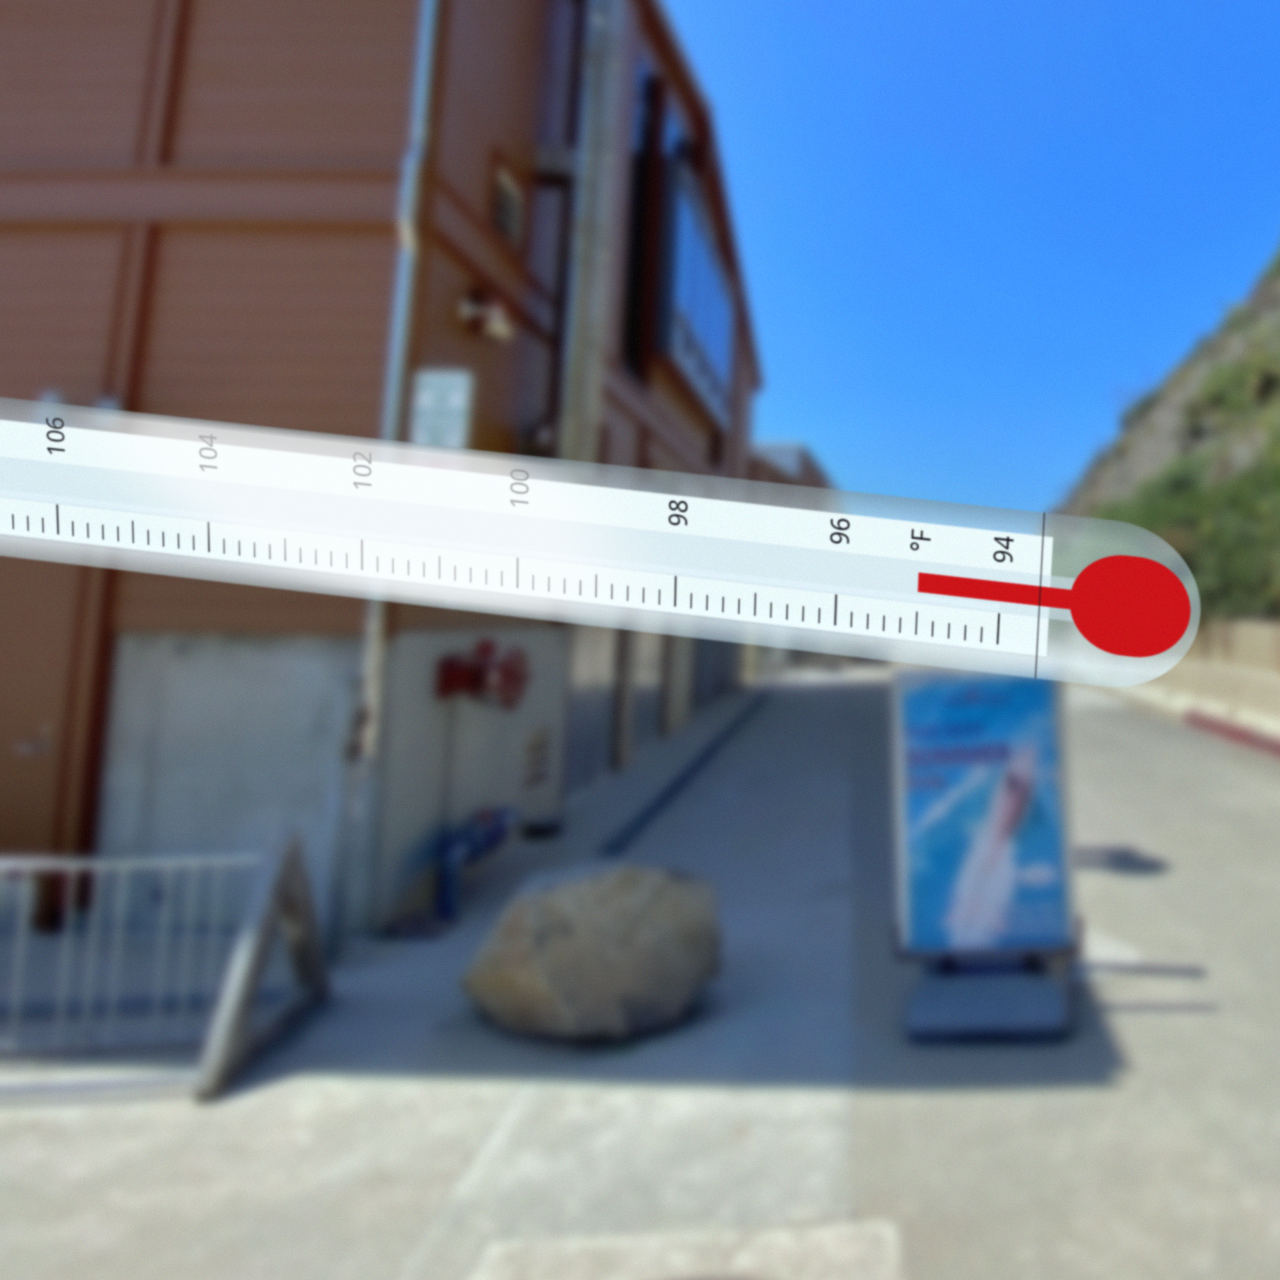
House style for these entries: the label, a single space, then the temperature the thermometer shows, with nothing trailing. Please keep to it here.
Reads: 95 °F
